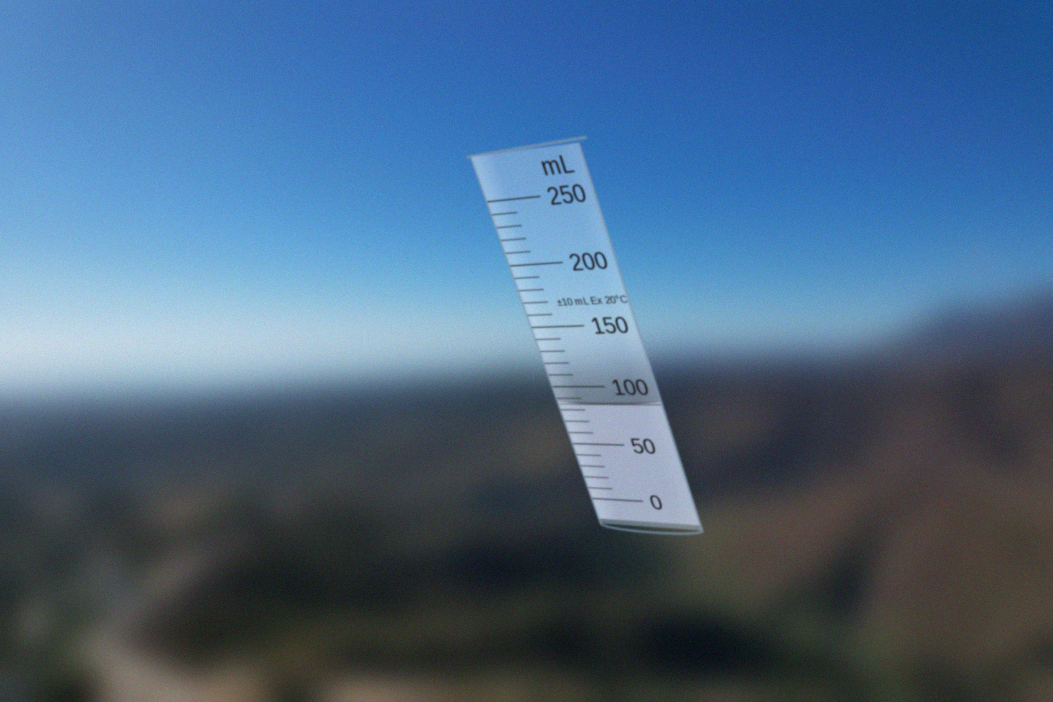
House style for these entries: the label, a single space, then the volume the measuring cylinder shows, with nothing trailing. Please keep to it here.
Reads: 85 mL
